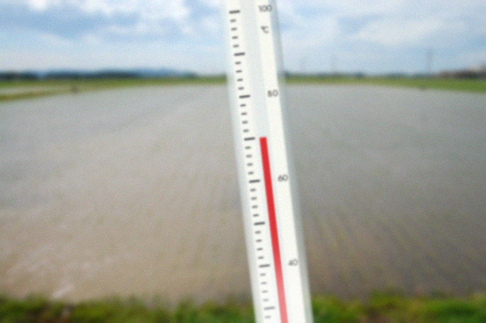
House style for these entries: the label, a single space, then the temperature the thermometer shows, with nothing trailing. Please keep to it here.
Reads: 70 °C
